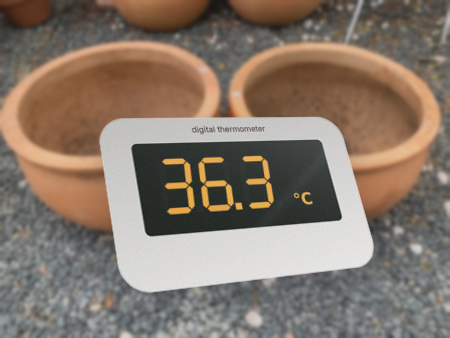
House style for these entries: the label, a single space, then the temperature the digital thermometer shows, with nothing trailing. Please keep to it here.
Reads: 36.3 °C
